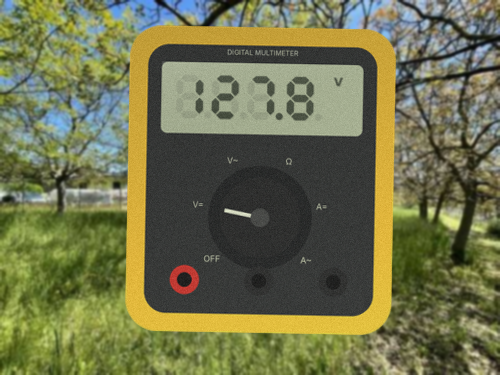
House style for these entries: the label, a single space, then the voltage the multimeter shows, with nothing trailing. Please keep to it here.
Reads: 127.8 V
